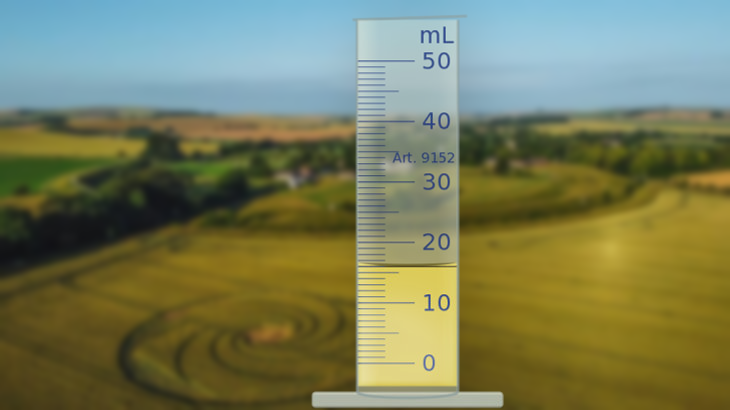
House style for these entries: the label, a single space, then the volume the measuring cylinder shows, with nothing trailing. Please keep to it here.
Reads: 16 mL
